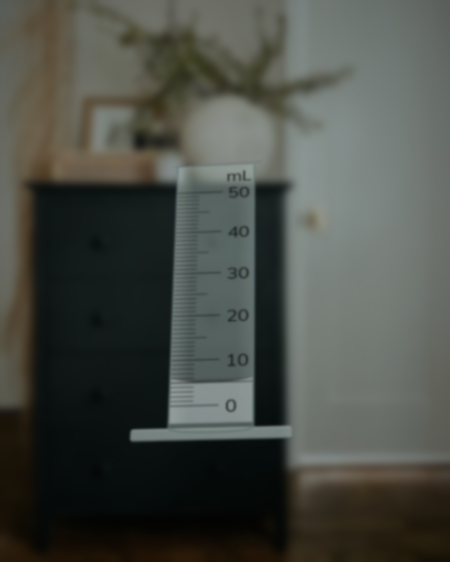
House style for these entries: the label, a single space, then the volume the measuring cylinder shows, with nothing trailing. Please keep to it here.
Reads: 5 mL
